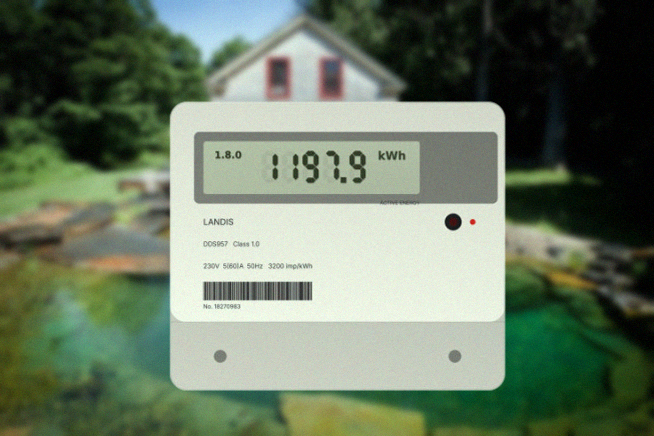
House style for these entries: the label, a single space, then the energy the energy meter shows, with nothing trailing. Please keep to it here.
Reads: 1197.9 kWh
